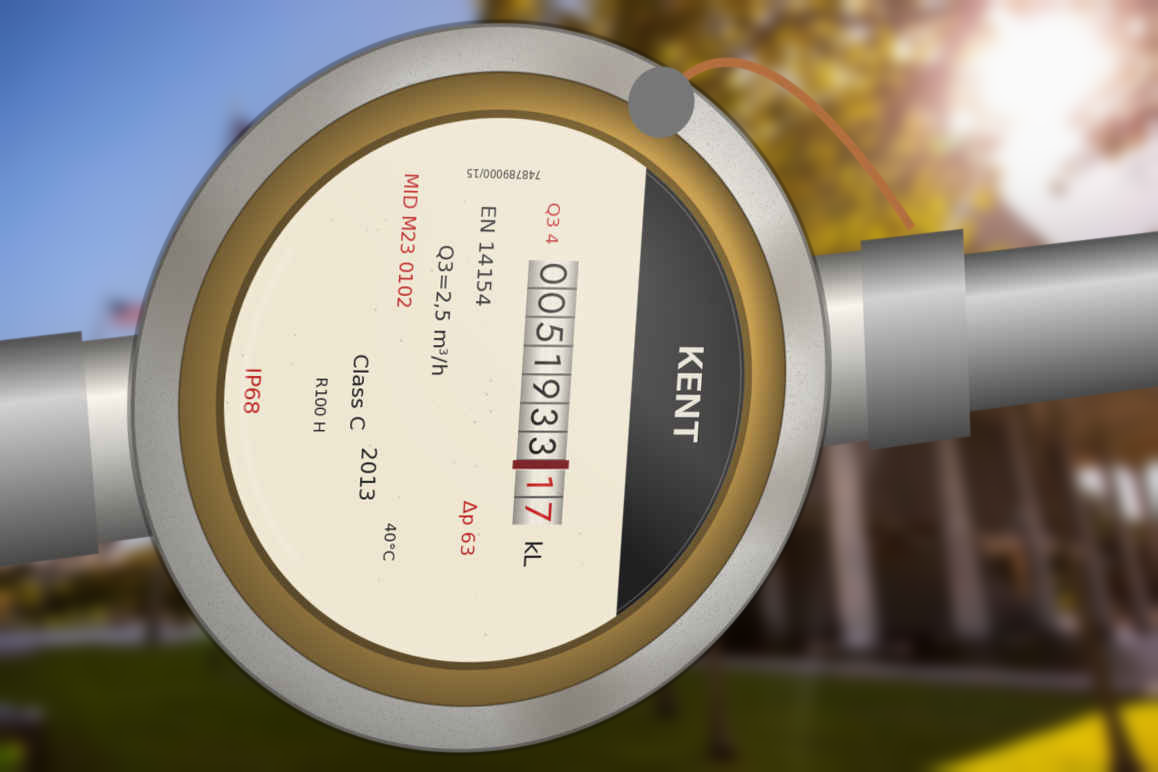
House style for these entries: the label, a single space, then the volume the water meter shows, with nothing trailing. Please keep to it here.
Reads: 51933.17 kL
